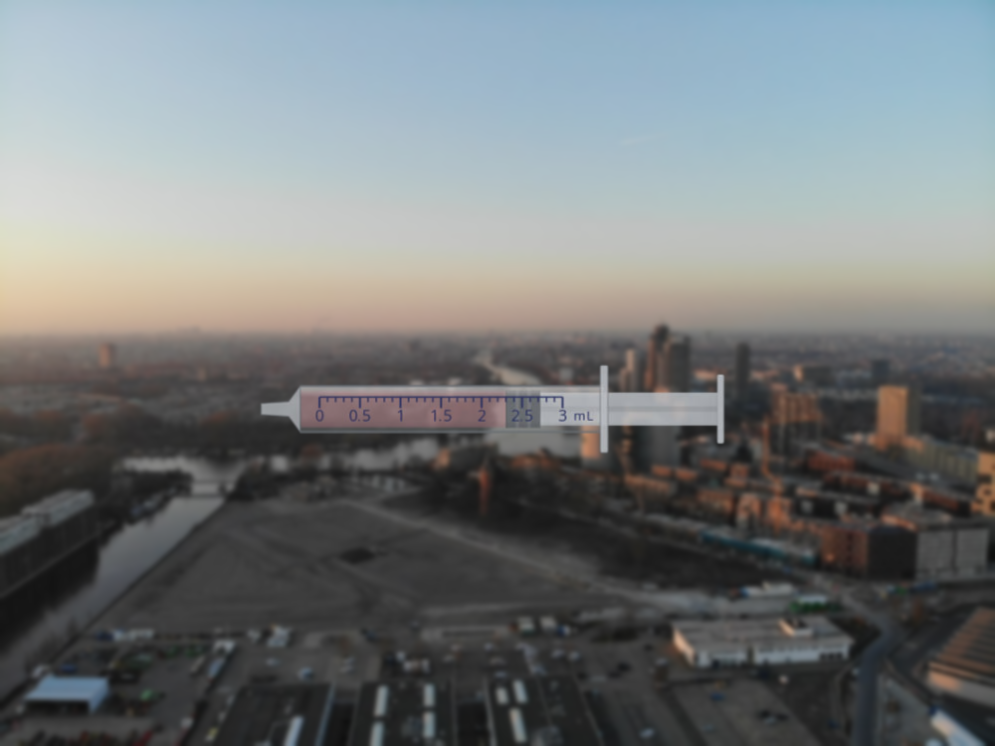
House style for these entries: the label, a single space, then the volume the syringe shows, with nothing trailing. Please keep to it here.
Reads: 2.3 mL
